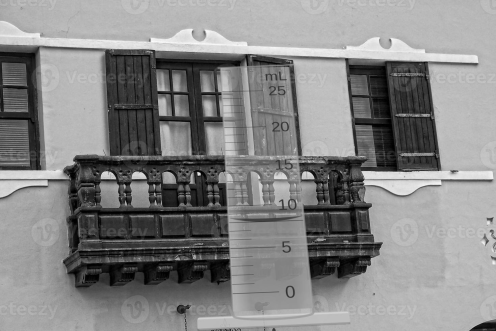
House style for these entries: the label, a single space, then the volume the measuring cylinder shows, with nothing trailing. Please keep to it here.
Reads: 8 mL
